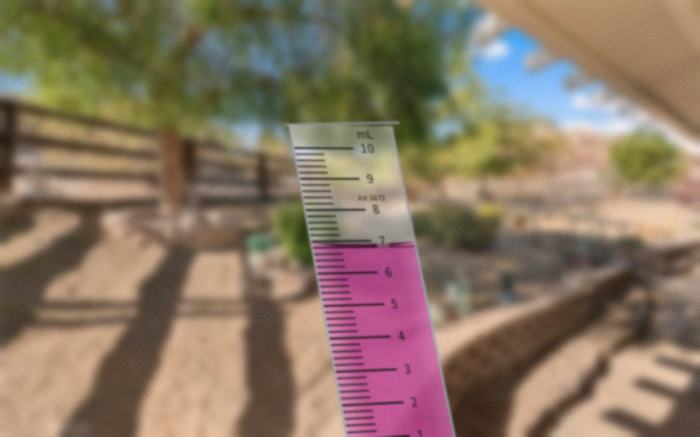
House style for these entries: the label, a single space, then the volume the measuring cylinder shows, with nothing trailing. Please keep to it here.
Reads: 6.8 mL
